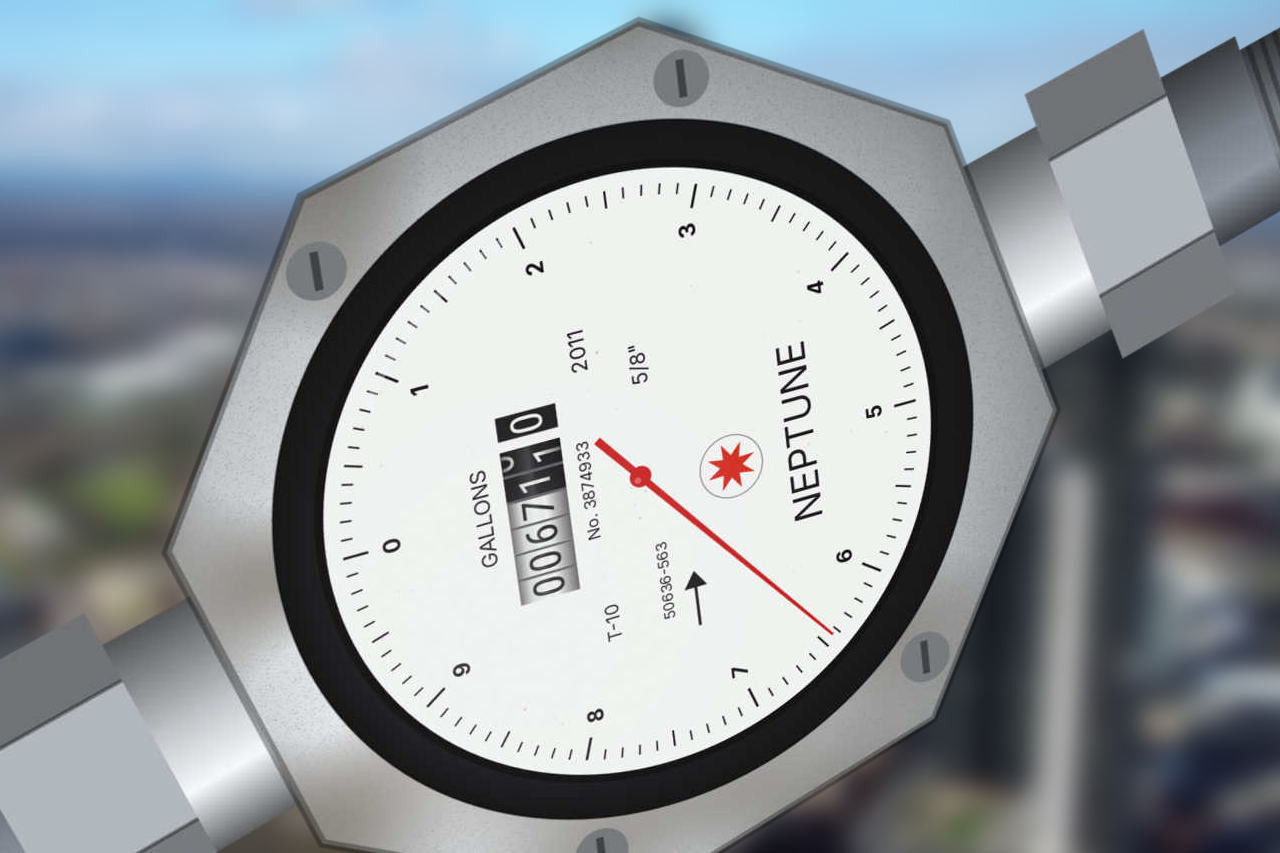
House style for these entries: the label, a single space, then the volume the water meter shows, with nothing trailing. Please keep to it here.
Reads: 67106.4 gal
